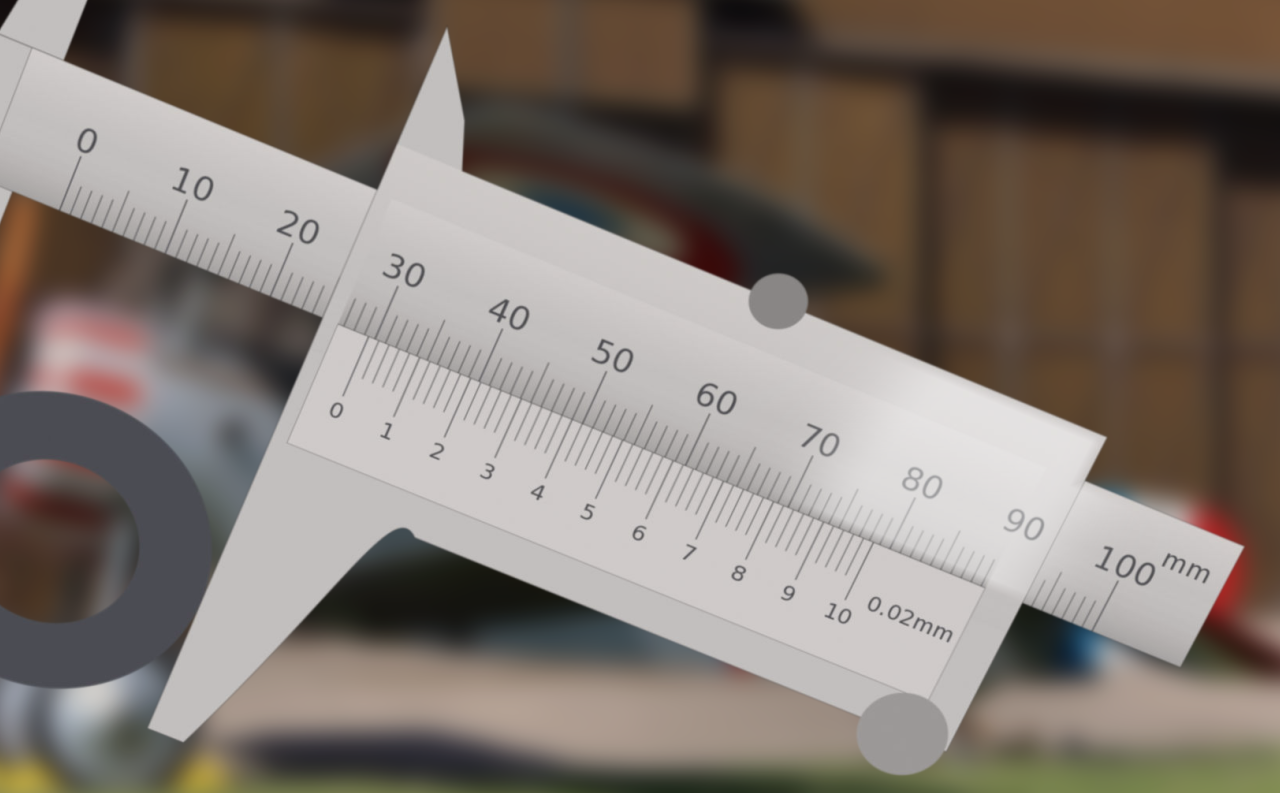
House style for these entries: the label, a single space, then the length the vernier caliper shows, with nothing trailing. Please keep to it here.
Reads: 29.4 mm
